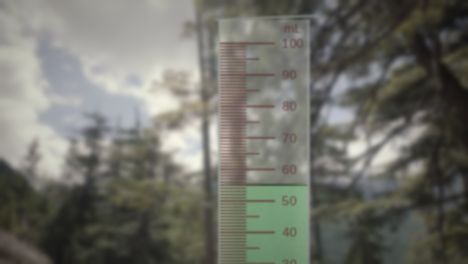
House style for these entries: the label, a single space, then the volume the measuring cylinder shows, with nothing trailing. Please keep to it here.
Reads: 55 mL
